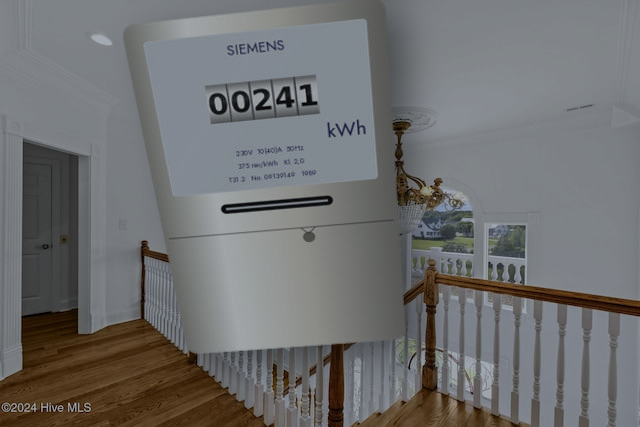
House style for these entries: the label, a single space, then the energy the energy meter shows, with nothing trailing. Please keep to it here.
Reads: 241 kWh
